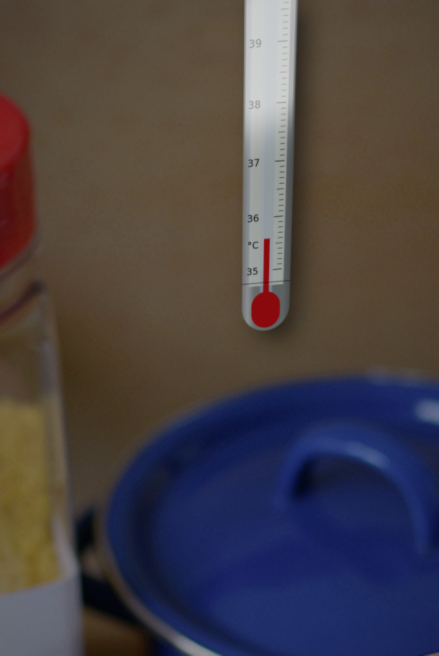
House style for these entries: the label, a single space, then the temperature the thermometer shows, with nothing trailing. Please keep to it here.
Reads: 35.6 °C
